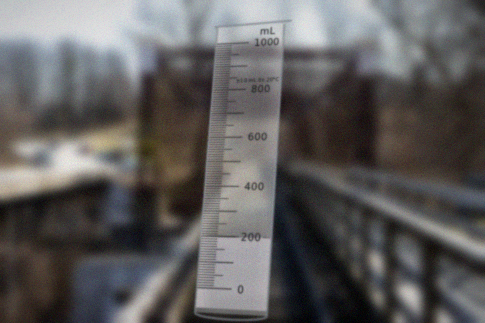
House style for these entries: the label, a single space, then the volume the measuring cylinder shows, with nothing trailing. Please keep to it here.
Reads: 200 mL
